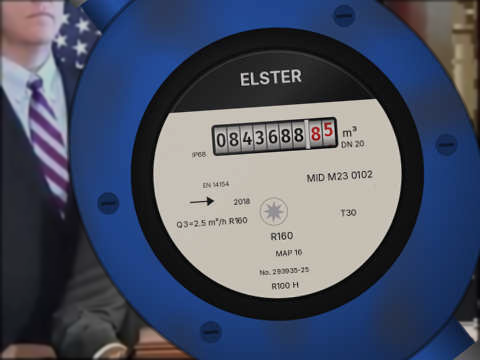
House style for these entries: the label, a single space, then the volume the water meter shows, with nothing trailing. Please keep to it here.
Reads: 843688.85 m³
